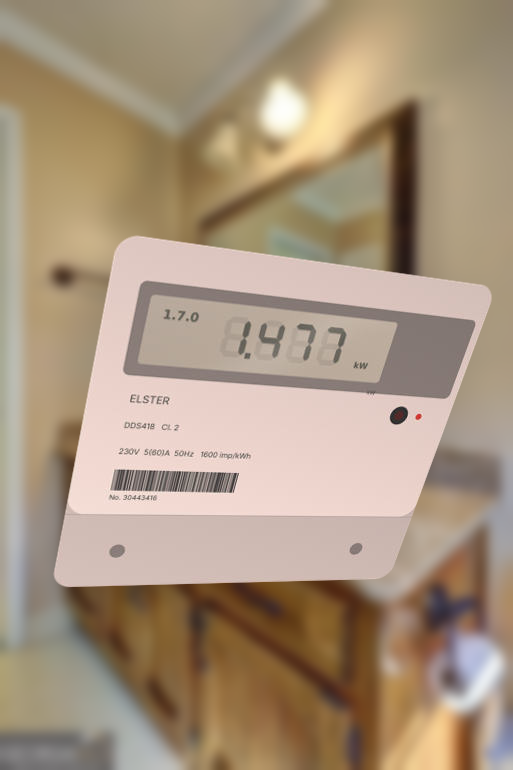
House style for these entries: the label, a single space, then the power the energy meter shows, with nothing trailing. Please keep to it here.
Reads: 1.477 kW
